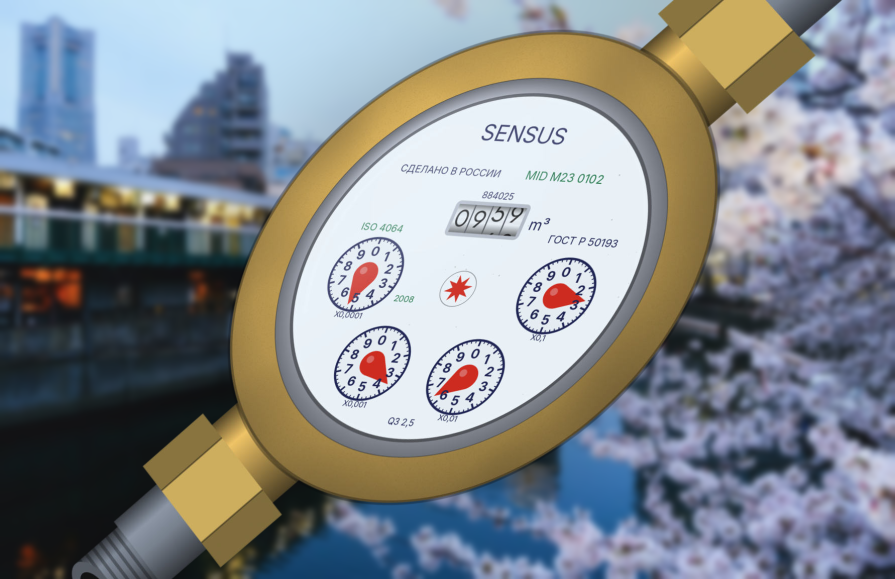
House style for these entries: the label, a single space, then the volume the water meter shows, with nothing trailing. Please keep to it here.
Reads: 959.2635 m³
